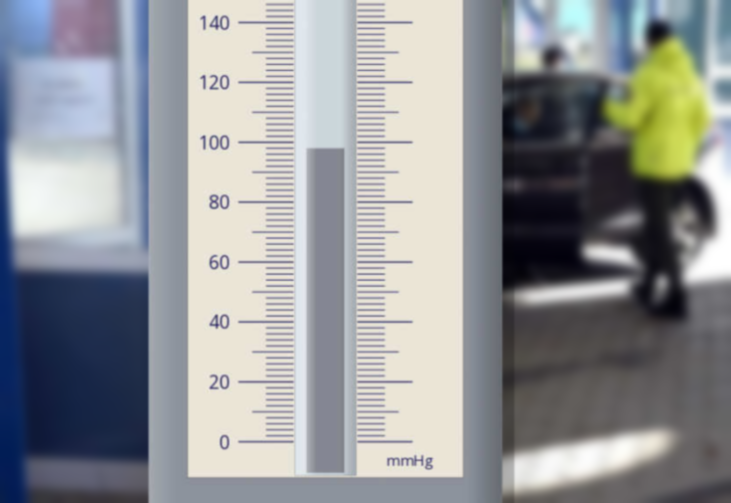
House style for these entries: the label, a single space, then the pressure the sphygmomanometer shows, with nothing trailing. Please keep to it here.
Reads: 98 mmHg
